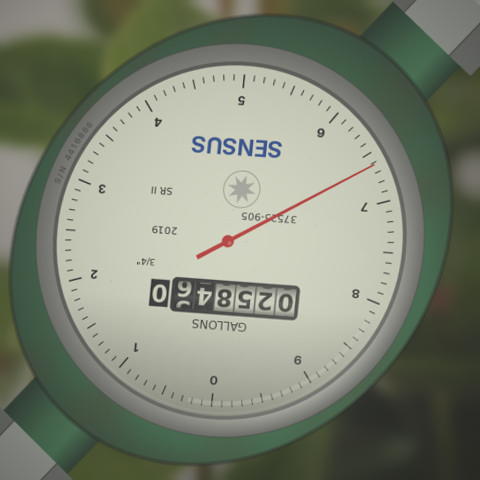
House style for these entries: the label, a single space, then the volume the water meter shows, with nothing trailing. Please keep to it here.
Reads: 258456.6 gal
